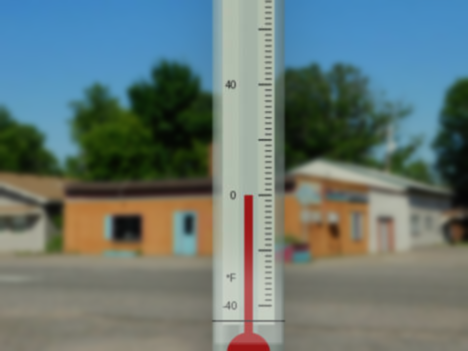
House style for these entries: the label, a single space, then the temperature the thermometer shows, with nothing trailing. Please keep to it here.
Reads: 0 °F
